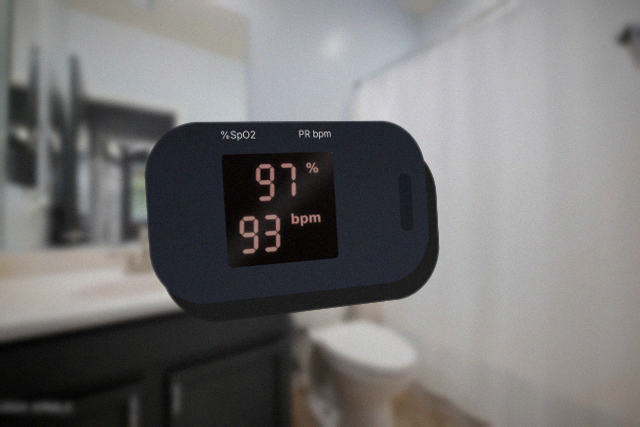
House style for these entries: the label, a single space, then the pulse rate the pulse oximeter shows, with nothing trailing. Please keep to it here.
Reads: 93 bpm
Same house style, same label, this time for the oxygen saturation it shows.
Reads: 97 %
